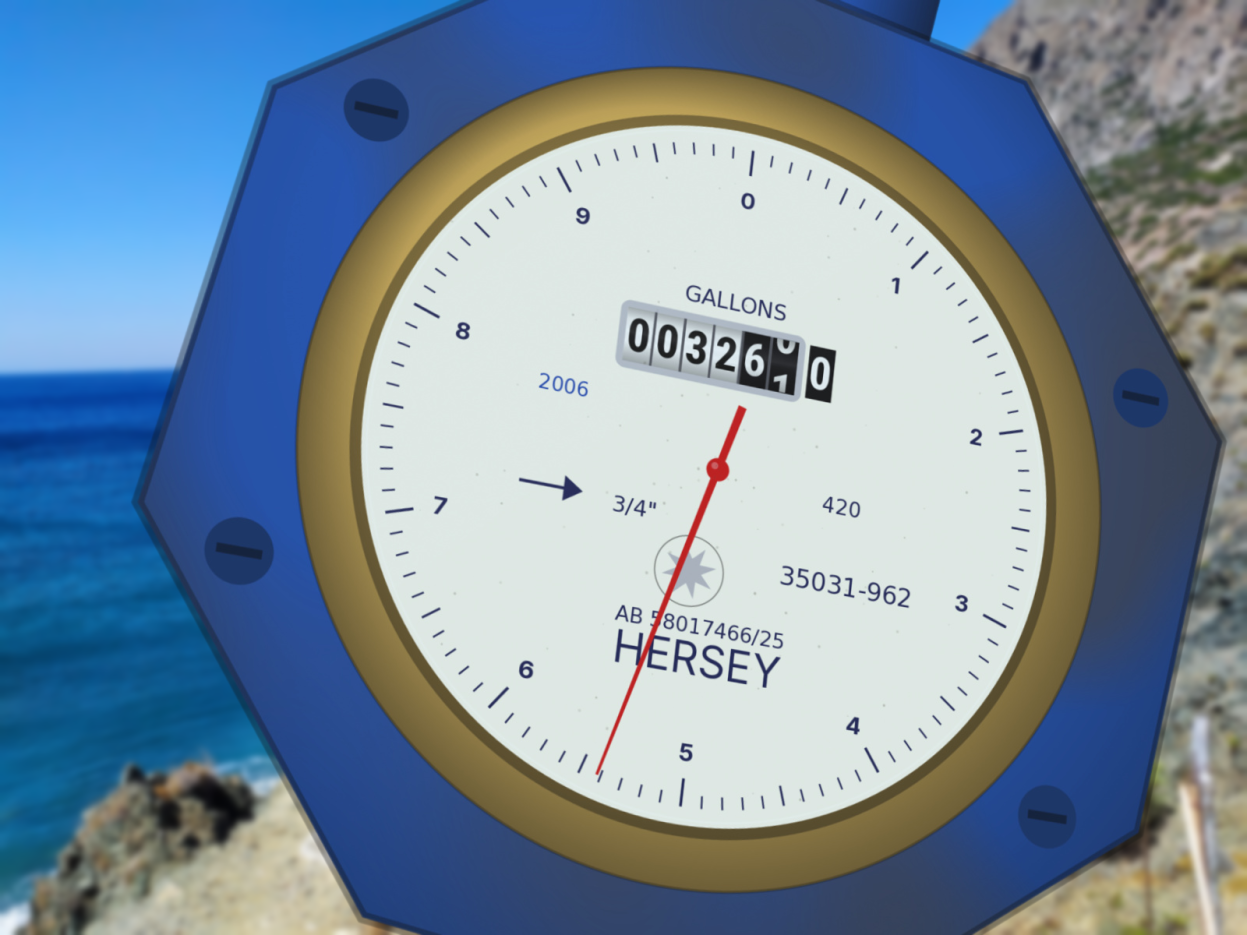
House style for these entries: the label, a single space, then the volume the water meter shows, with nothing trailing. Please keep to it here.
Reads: 32605.4 gal
